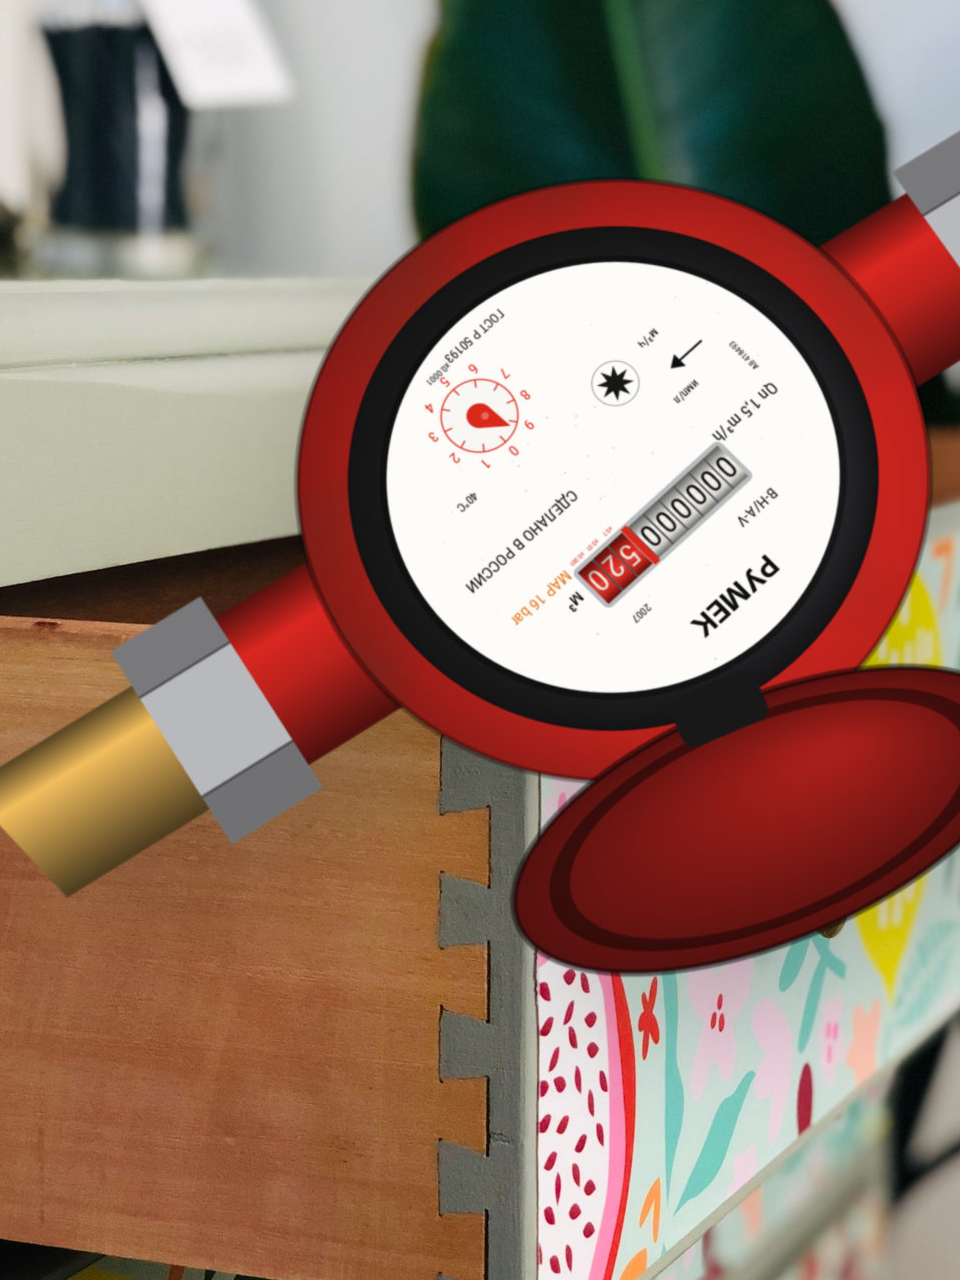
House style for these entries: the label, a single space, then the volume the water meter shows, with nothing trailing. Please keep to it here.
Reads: 0.5199 m³
